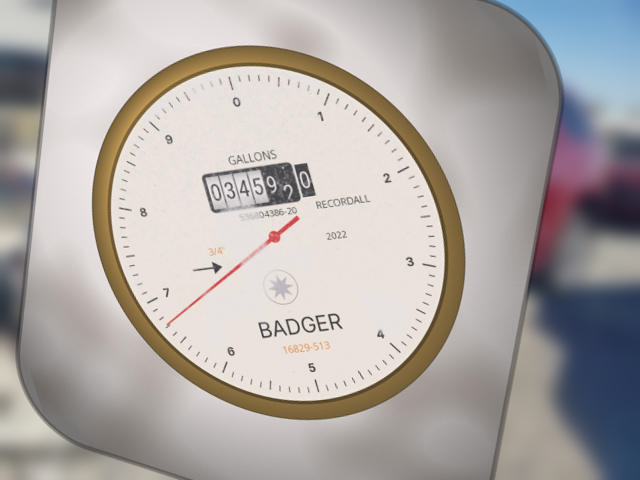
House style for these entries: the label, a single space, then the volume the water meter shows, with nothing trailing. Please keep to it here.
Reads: 345916.7 gal
